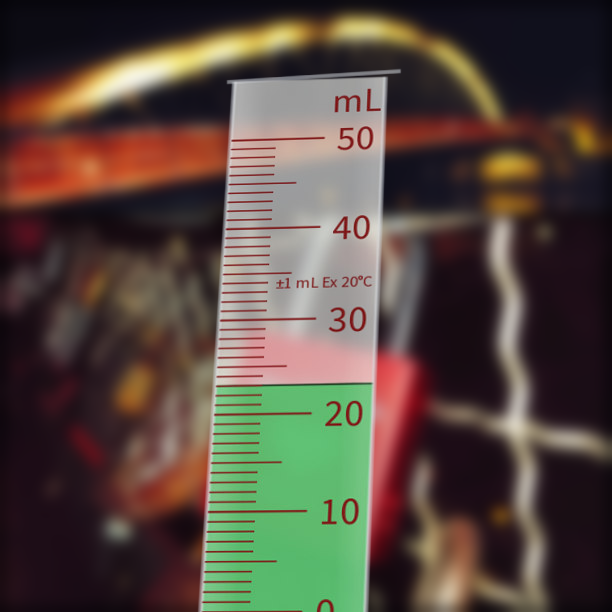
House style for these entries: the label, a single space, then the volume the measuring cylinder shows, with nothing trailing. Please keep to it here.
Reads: 23 mL
